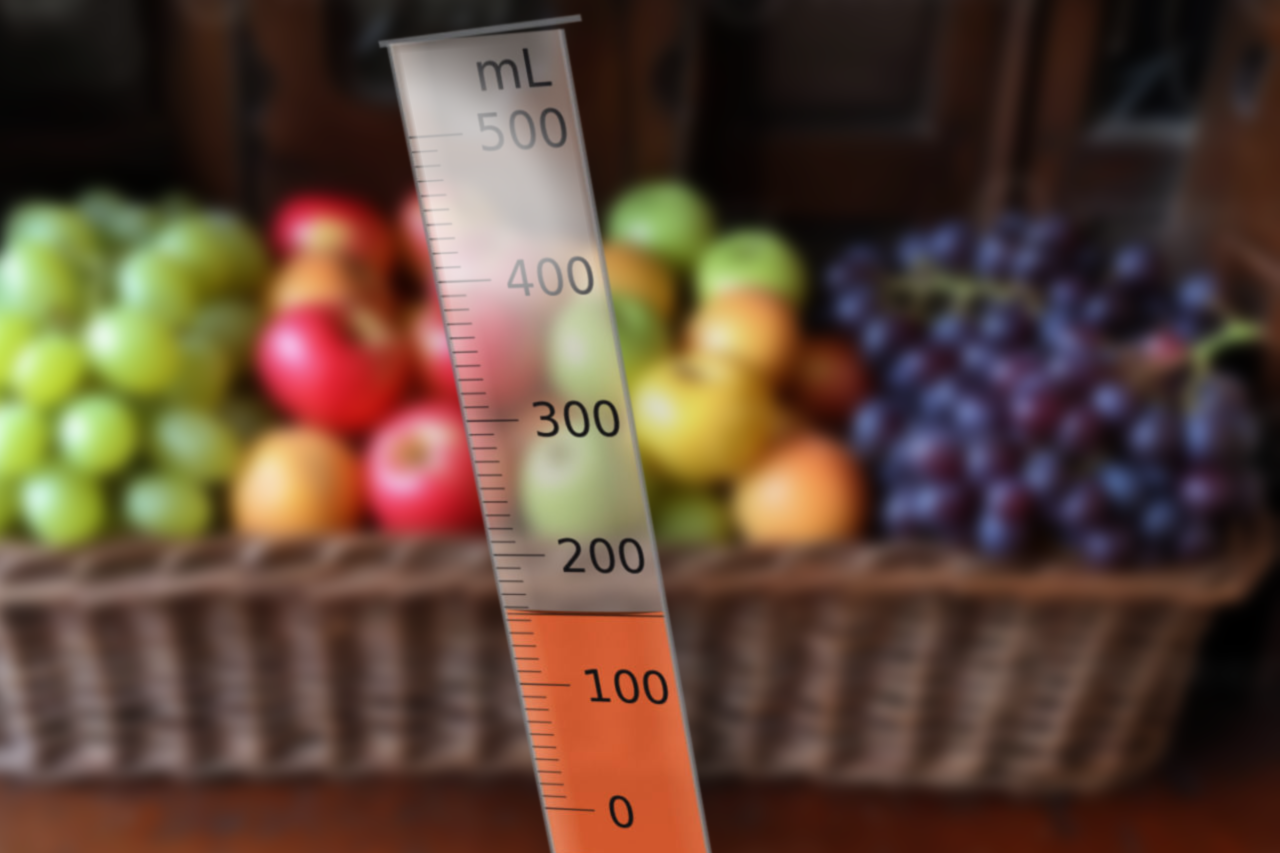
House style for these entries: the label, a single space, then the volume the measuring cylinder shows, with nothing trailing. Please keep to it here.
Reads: 155 mL
